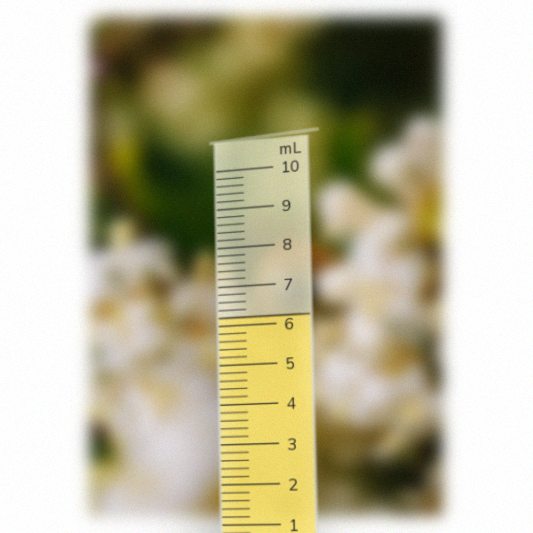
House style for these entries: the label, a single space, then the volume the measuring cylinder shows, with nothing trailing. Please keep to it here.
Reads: 6.2 mL
